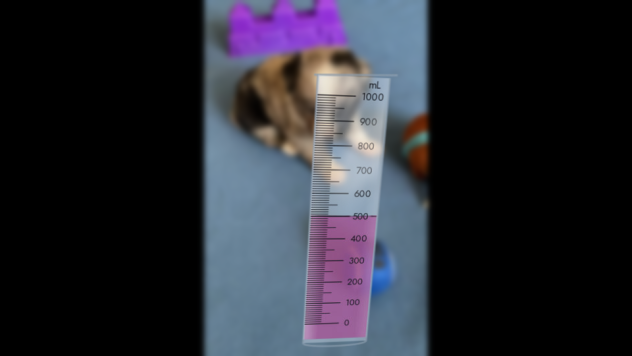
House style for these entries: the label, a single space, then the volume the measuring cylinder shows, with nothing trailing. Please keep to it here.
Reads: 500 mL
